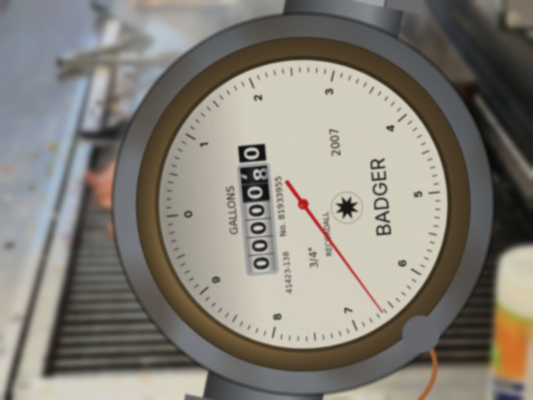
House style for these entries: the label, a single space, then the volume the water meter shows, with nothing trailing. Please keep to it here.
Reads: 76.6 gal
